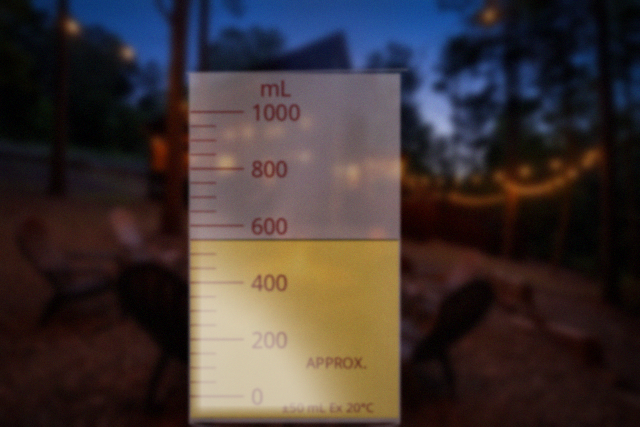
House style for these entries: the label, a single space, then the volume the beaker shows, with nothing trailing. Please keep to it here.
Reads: 550 mL
